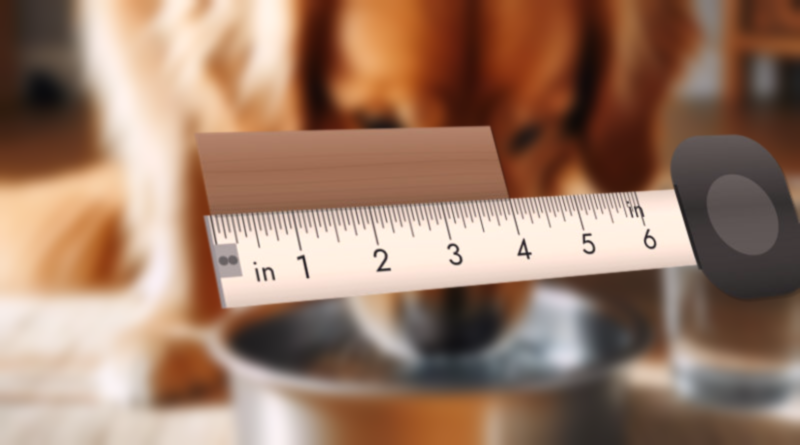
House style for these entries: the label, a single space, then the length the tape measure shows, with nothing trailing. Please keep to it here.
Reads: 4 in
